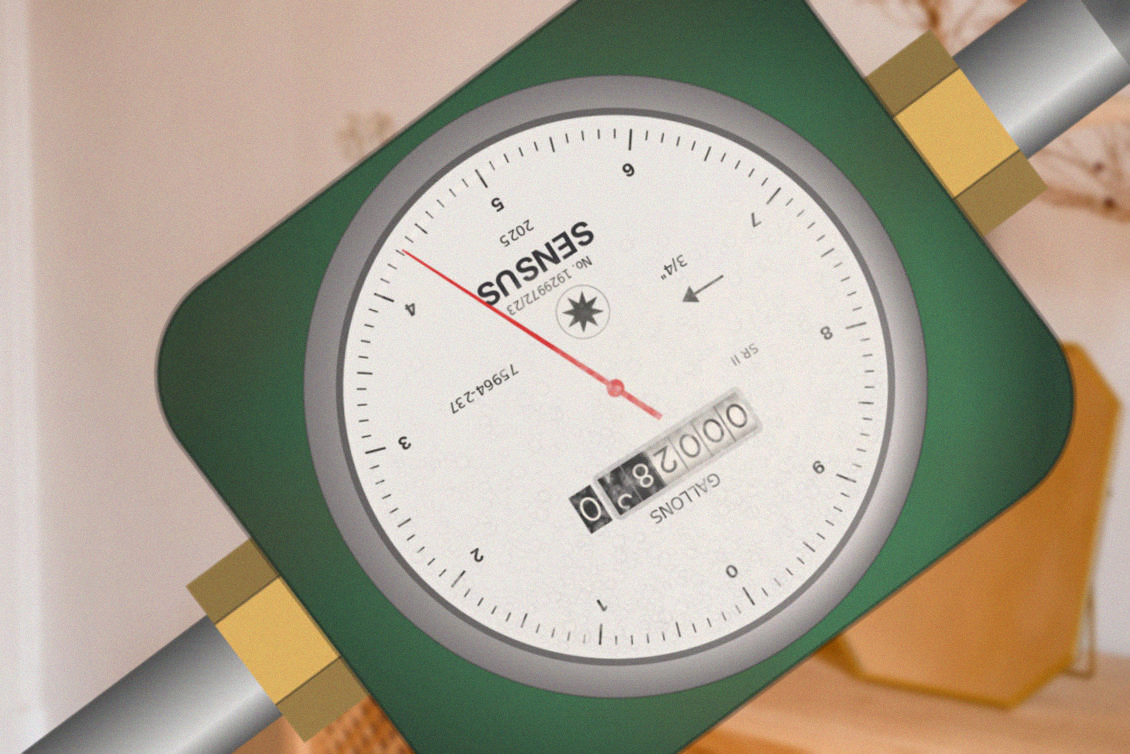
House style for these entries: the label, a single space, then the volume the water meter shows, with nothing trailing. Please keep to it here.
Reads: 2834.3 gal
